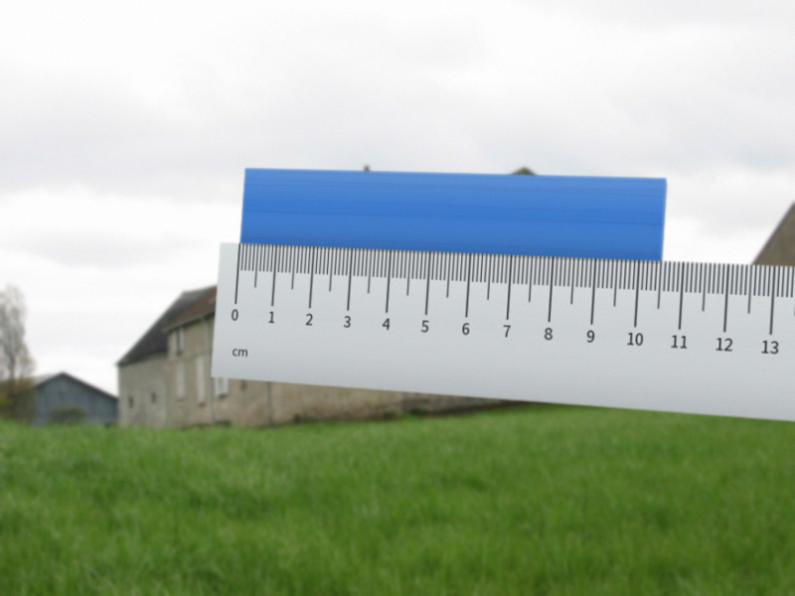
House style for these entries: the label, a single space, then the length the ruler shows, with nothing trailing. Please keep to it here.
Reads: 10.5 cm
